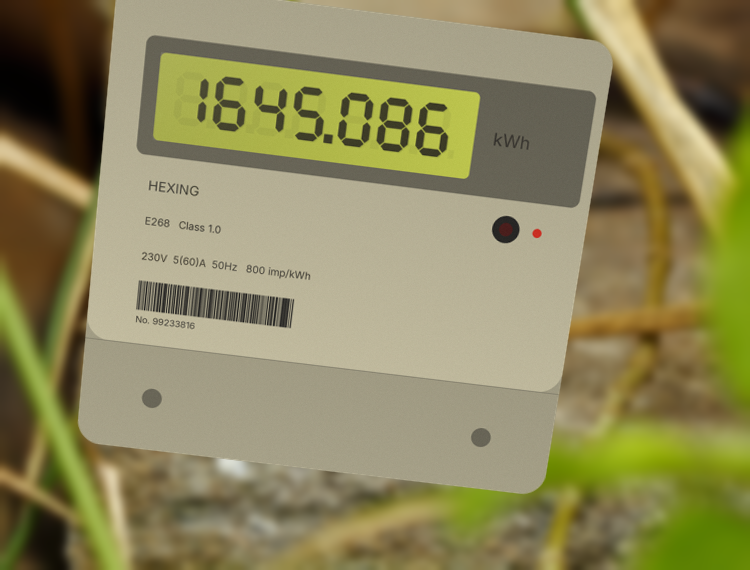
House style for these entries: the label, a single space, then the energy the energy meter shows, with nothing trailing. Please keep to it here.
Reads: 1645.086 kWh
